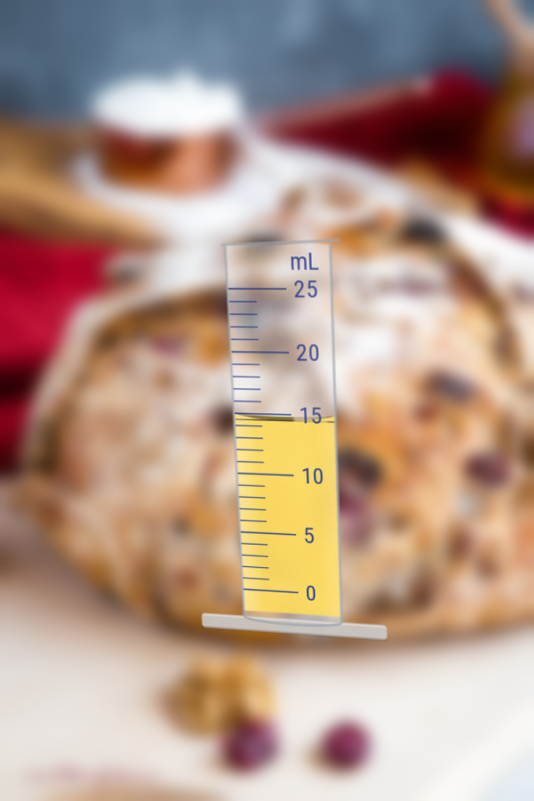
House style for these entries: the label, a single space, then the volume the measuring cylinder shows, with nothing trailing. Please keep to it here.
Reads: 14.5 mL
